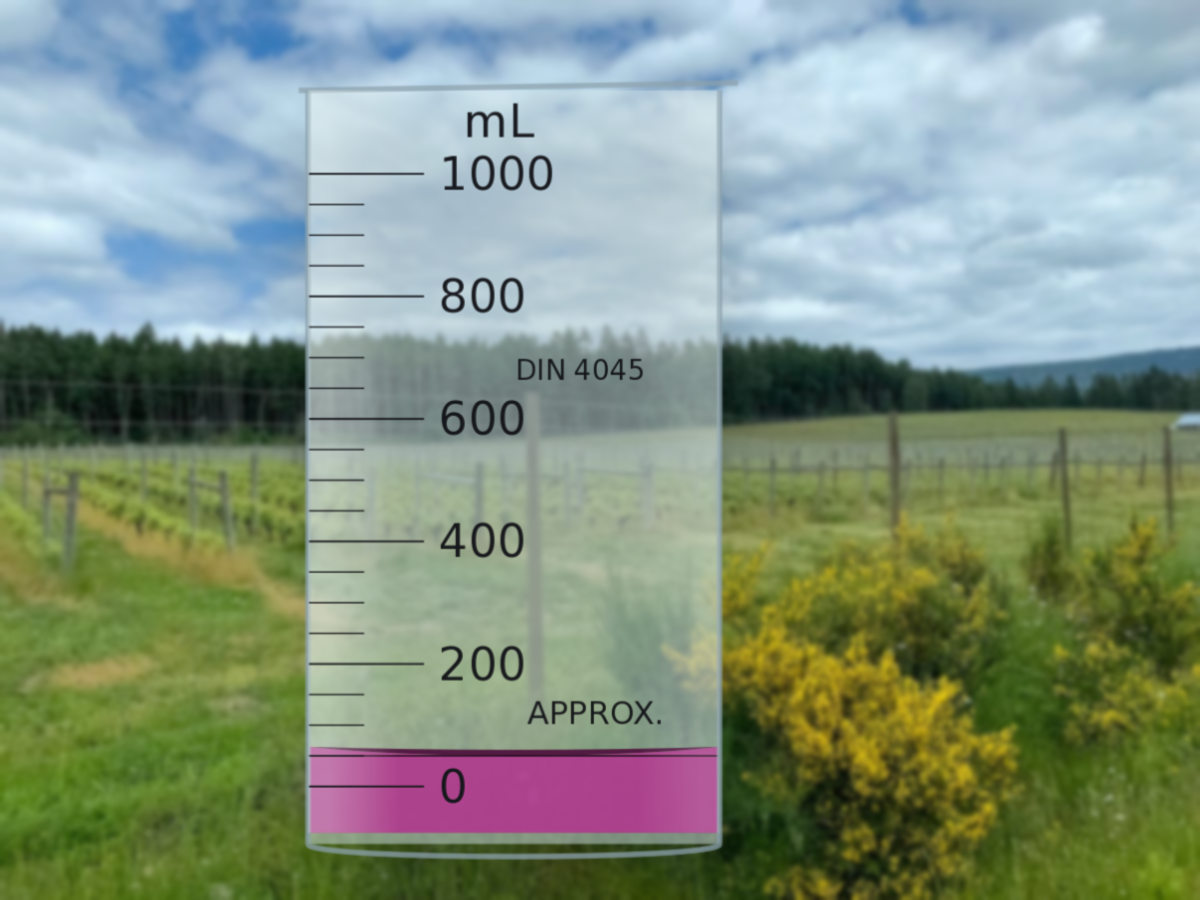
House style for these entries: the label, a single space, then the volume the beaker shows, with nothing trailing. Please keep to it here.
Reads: 50 mL
